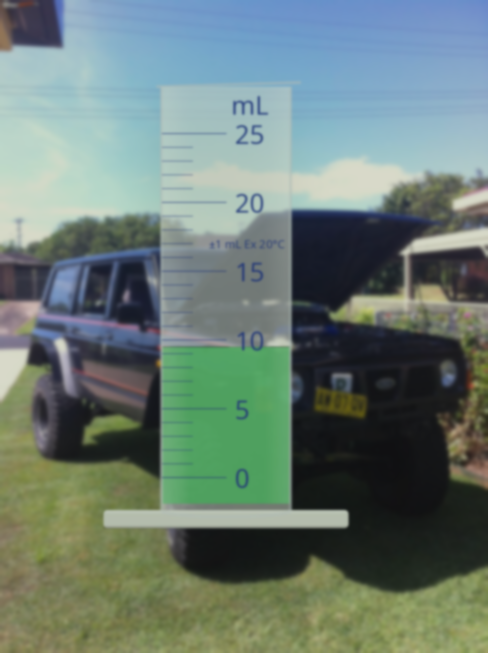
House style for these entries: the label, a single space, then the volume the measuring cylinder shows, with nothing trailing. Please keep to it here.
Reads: 9.5 mL
